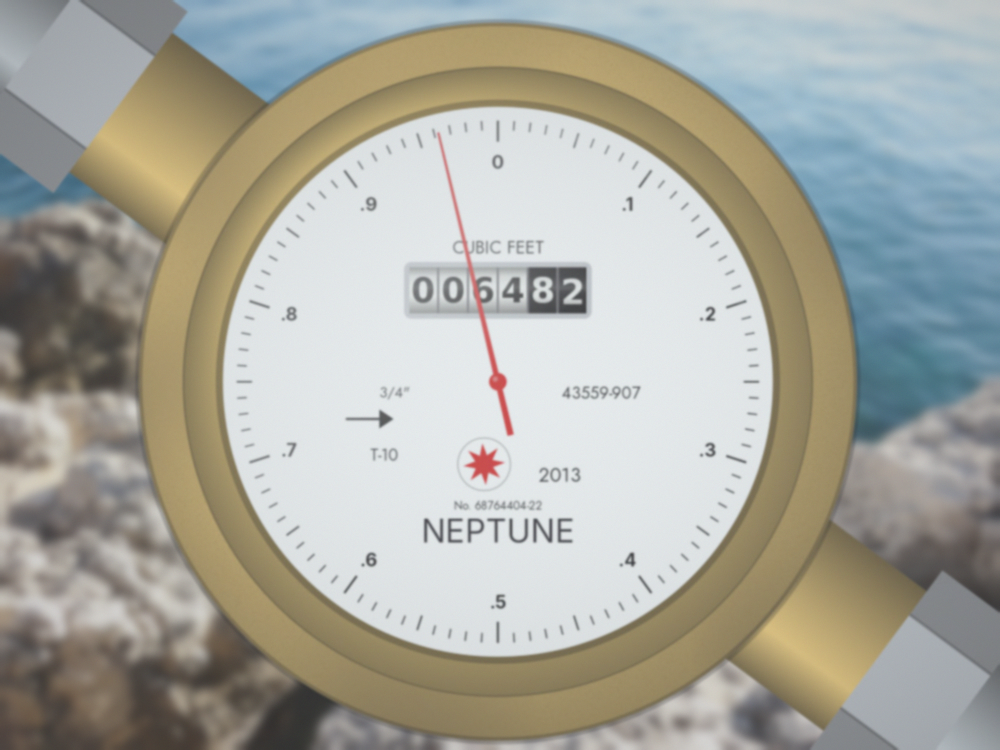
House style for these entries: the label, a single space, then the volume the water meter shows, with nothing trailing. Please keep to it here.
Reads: 6481.96 ft³
